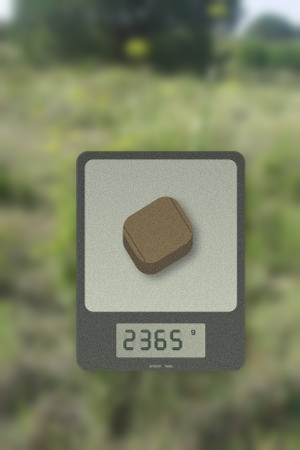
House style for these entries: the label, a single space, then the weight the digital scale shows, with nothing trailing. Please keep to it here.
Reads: 2365 g
